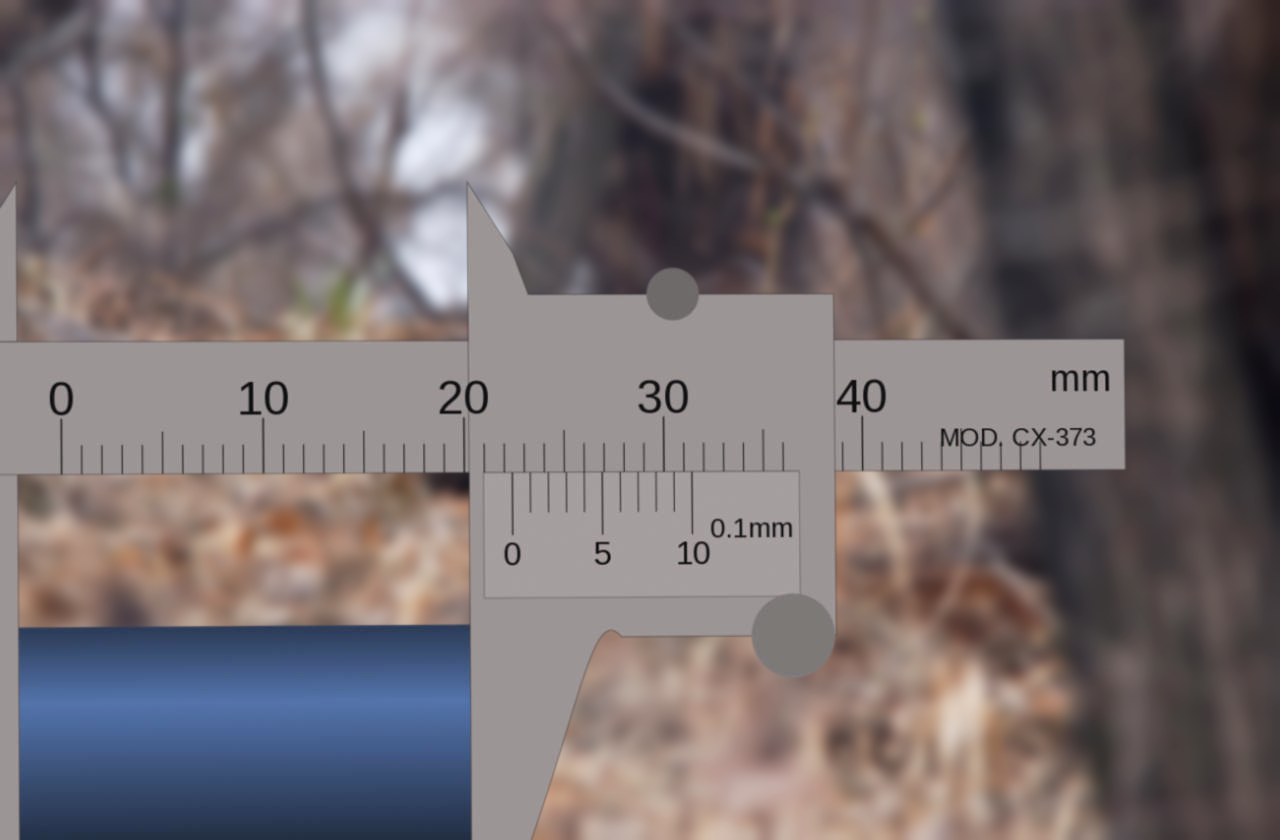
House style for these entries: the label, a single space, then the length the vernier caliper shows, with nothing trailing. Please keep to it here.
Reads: 22.4 mm
